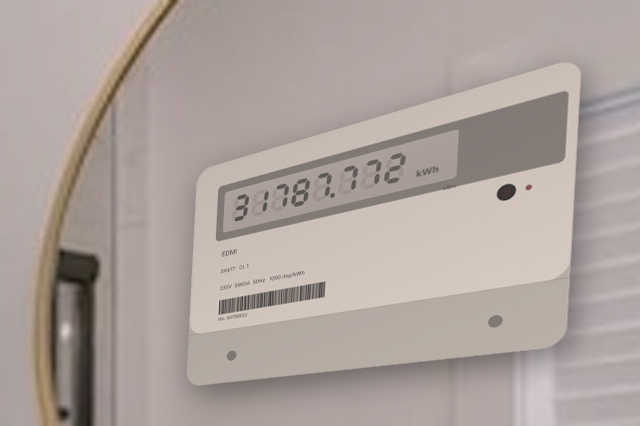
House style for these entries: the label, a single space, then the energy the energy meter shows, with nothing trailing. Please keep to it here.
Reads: 31787.772 kWh
